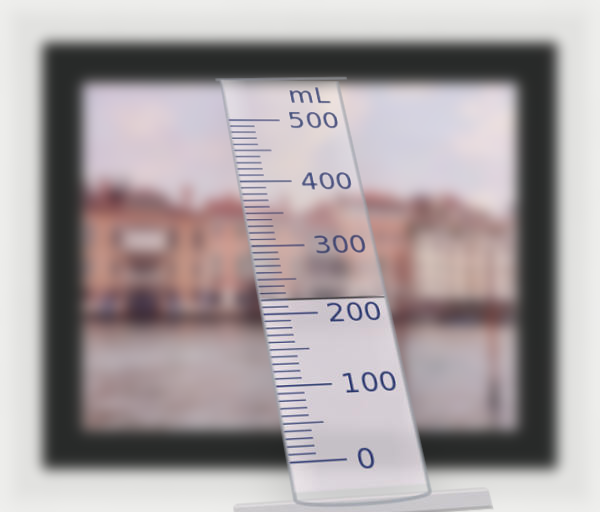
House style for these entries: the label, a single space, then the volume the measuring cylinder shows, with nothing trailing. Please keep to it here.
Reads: 220 mL
